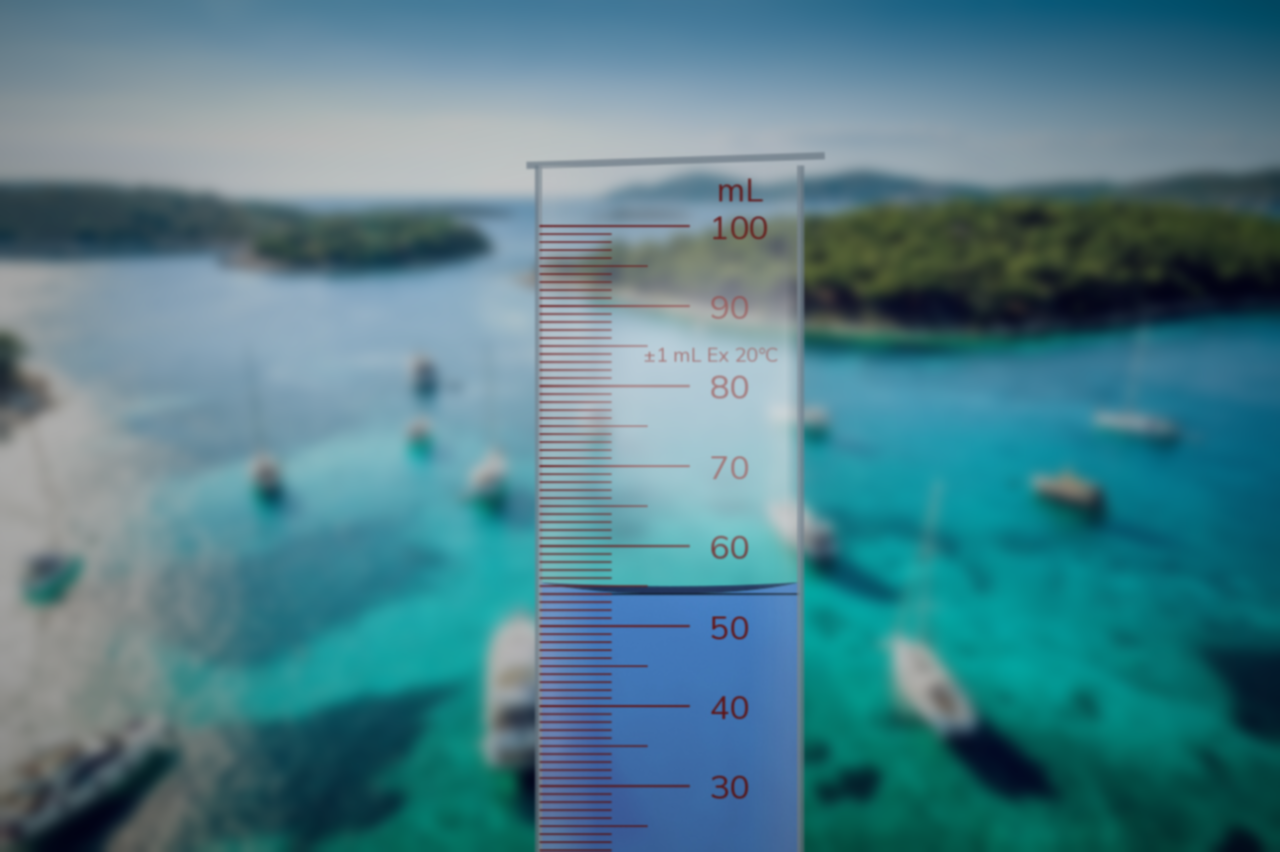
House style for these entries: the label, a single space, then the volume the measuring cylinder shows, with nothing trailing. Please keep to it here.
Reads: 54 mL
